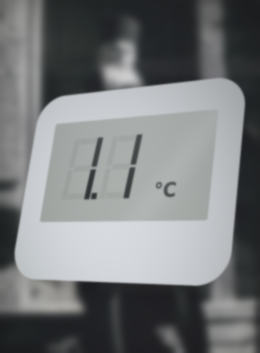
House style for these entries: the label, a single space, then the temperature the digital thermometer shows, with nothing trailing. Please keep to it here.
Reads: 1.1 °C
